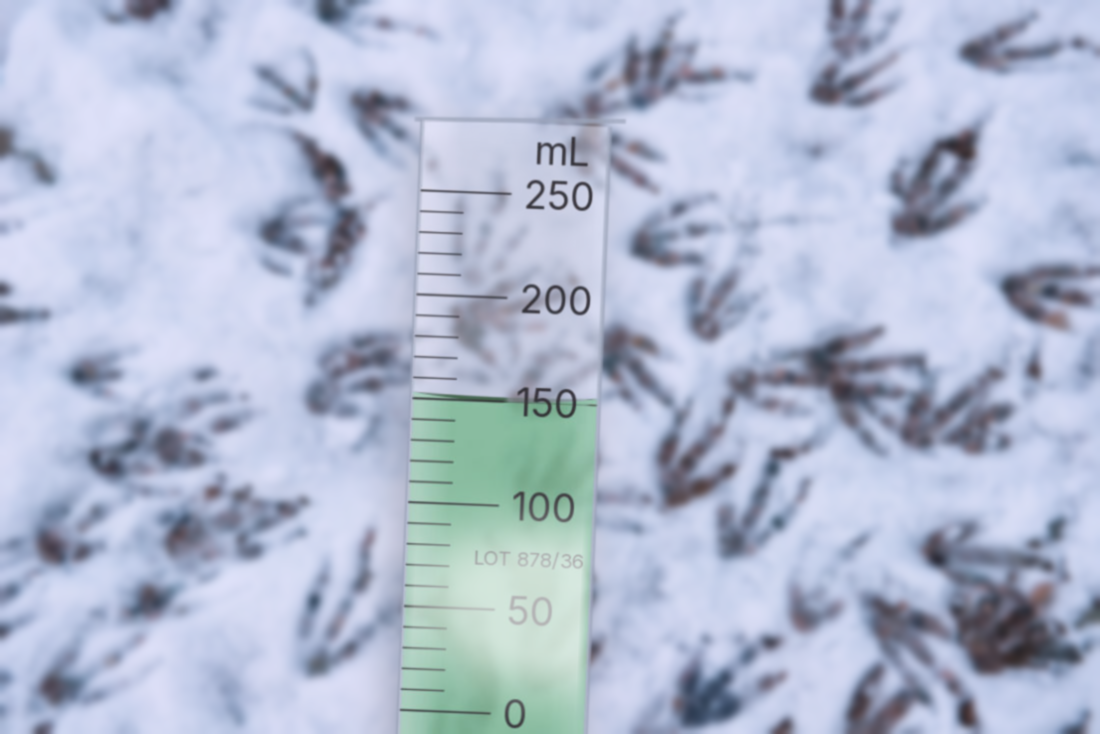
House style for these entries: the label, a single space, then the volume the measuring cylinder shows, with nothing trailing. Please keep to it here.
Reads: 150 mL
